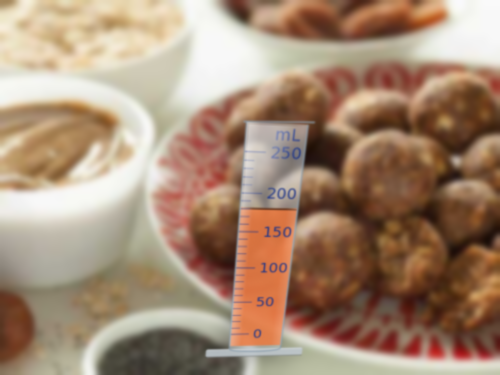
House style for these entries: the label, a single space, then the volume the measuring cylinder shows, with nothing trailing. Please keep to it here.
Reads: 180 mL
